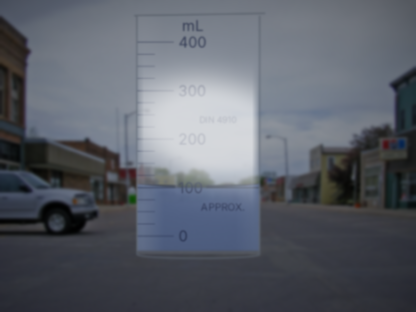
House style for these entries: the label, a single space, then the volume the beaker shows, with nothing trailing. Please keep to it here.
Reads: 100 mL
